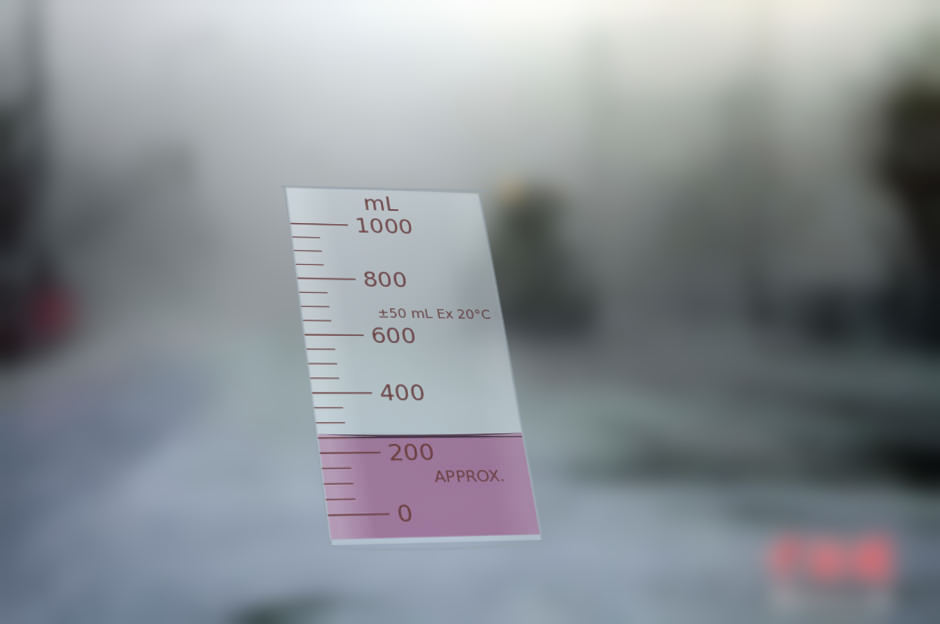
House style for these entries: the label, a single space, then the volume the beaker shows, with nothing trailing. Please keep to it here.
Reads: 250 mL
